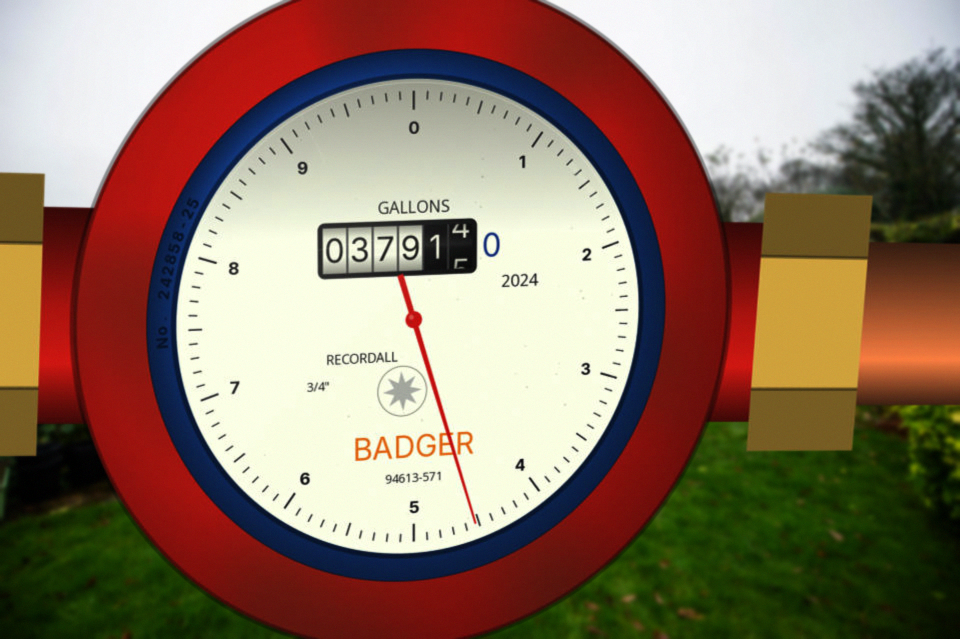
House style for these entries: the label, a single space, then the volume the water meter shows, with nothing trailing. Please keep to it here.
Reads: 379144.5 gal
